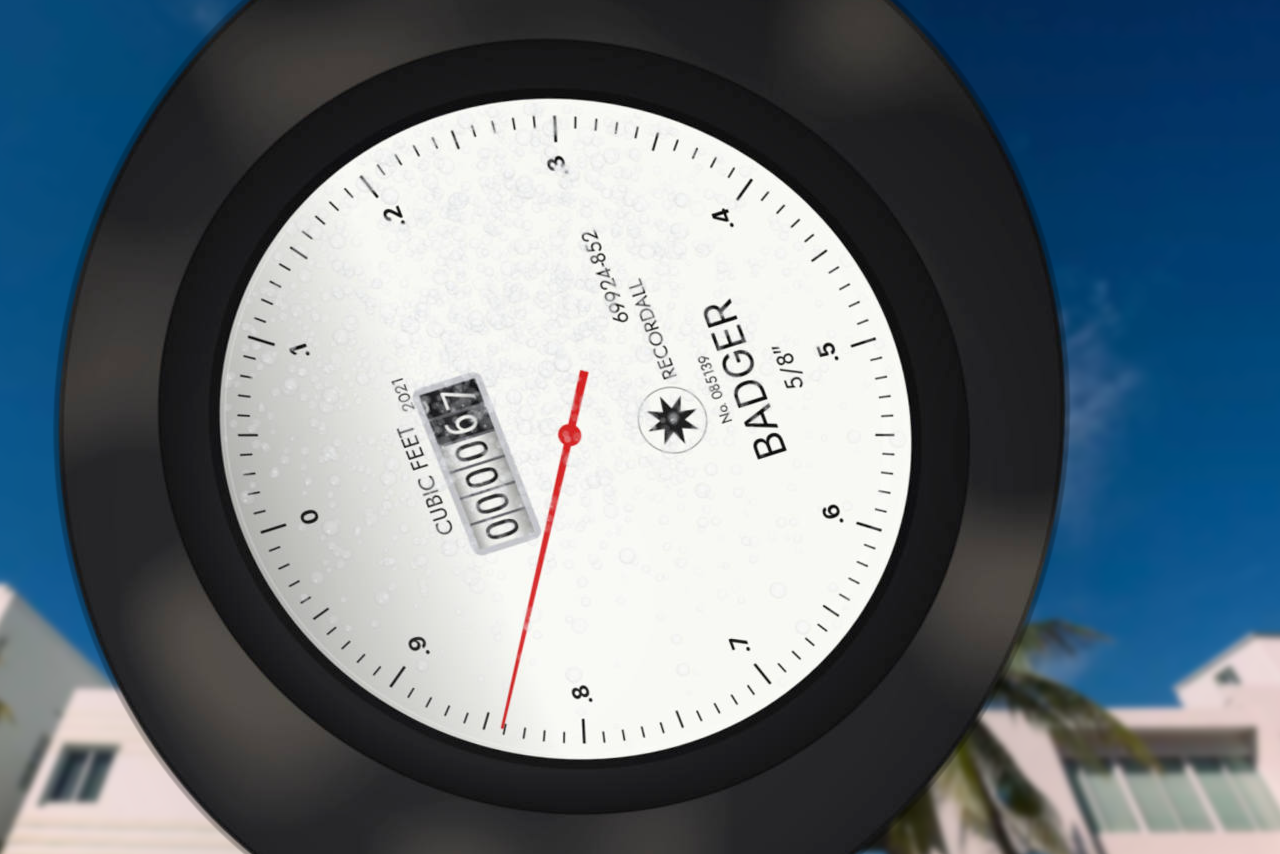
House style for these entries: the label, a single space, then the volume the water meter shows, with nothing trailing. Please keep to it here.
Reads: 66.84 ft³
